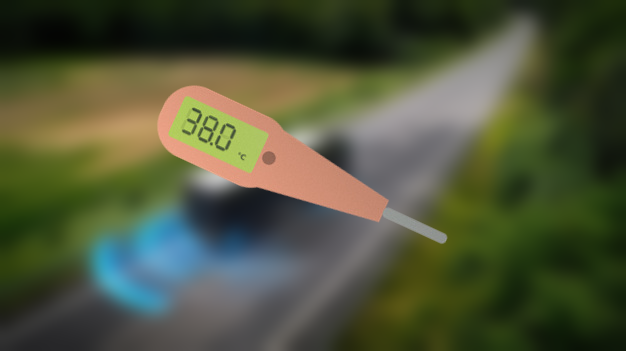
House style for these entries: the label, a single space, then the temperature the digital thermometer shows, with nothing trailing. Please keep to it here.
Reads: 38.0 °C
